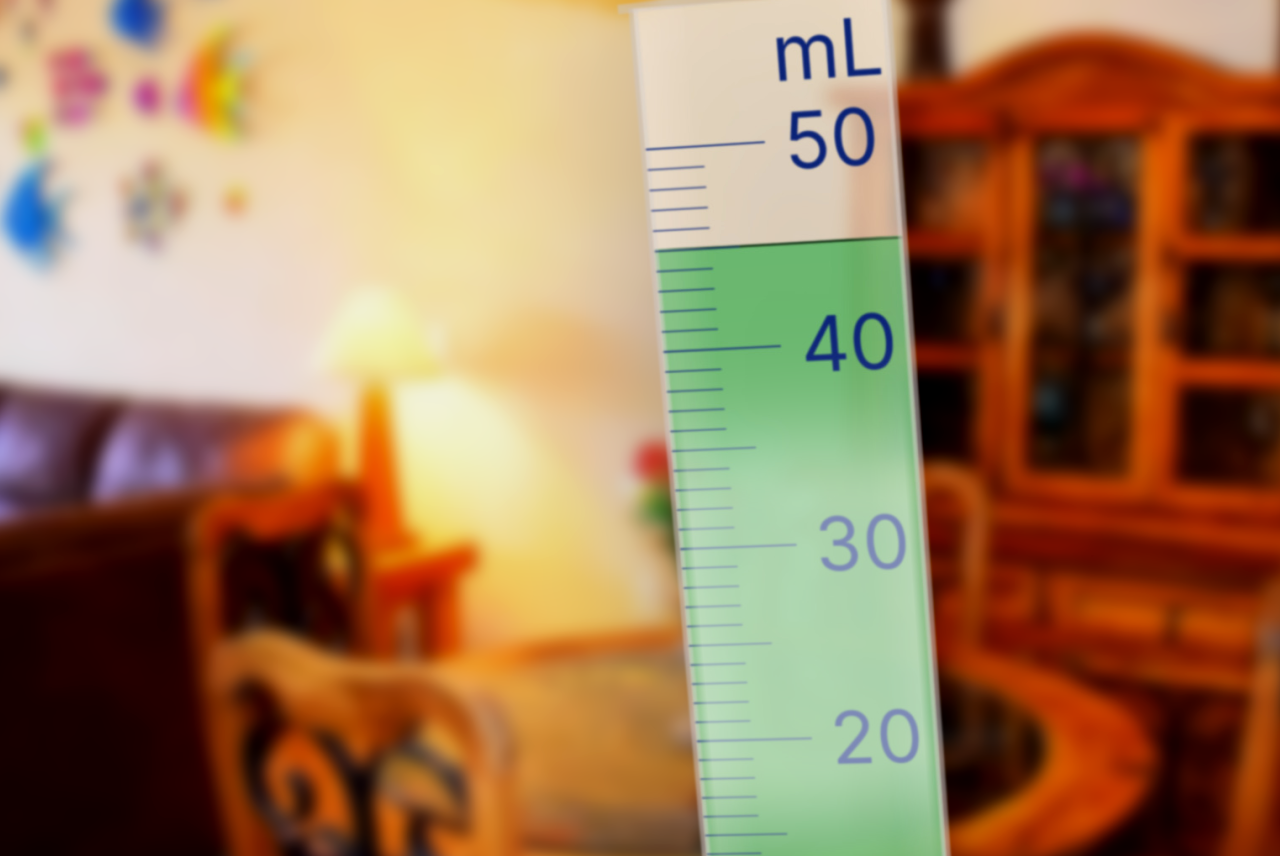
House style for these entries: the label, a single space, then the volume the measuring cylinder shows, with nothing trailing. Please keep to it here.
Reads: 45 mL
